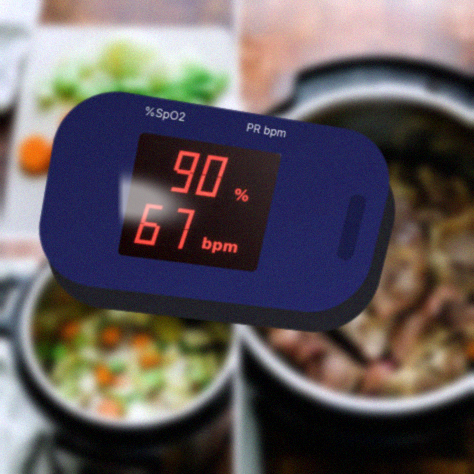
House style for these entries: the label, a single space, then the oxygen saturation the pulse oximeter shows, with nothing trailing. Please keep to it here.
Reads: 90 %
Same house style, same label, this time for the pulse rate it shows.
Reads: 67 bpm
